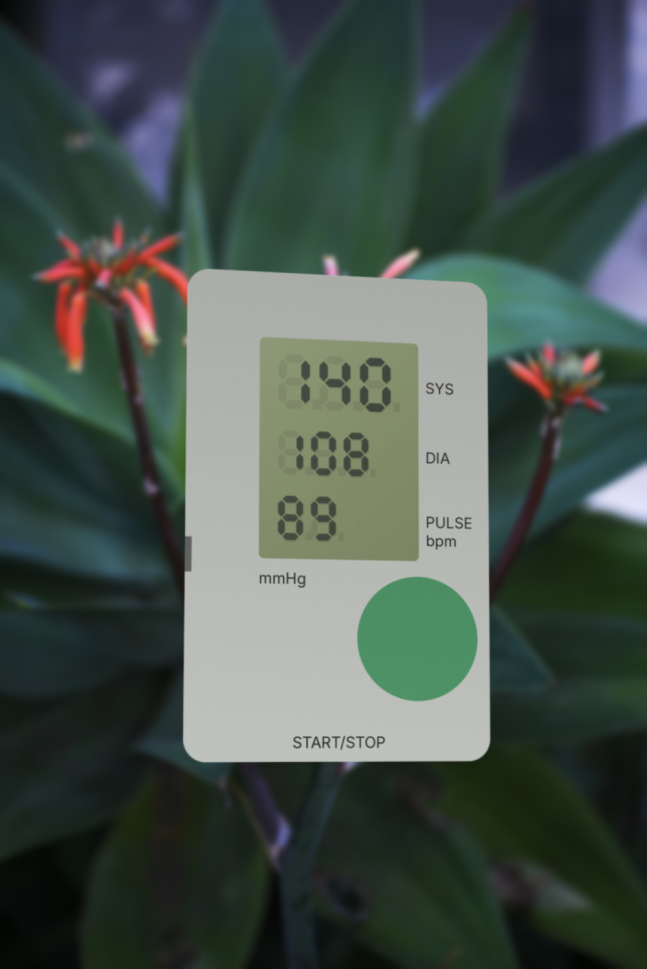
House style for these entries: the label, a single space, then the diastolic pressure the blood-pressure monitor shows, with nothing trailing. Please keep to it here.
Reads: 108 mmHg
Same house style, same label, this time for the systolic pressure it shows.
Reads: 140 mmHg
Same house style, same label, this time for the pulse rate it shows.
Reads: 89 bpm
